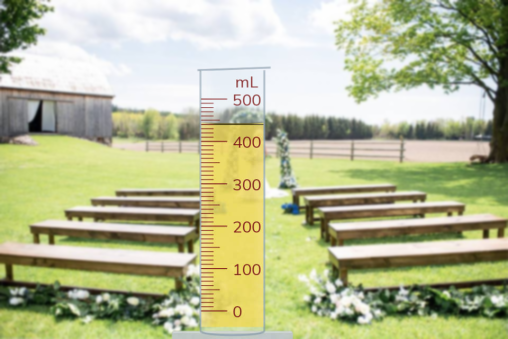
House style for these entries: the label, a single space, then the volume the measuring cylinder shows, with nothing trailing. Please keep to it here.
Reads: 440 mL
